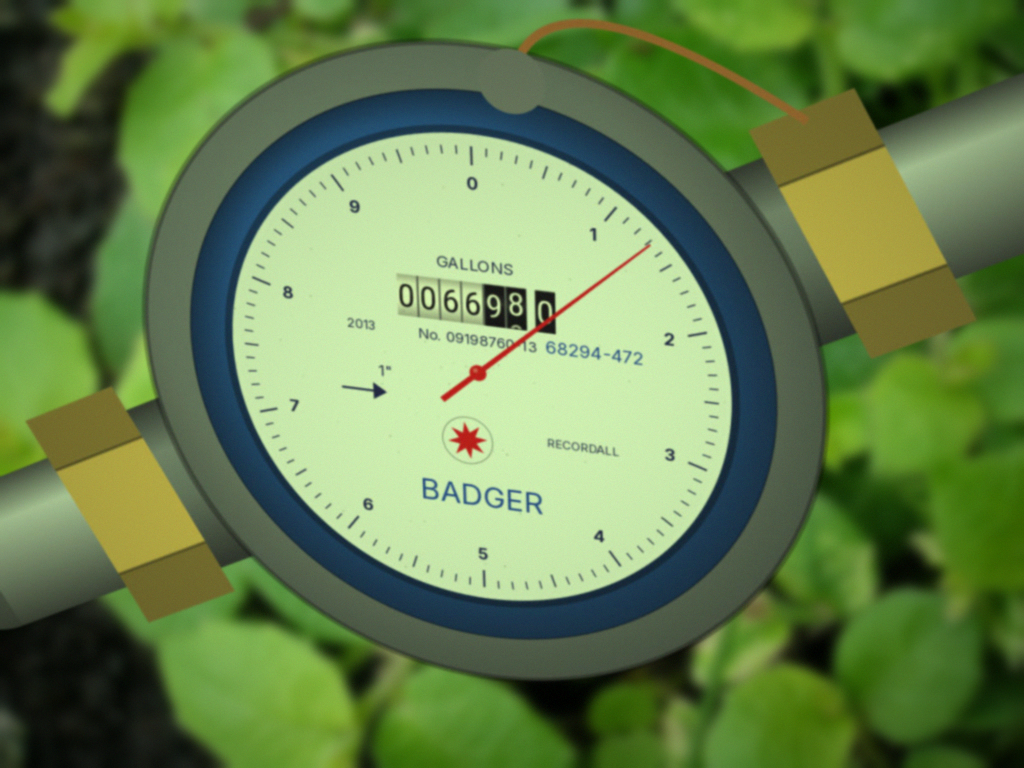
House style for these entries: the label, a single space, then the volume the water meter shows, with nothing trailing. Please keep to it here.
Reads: 66981.3 gal
